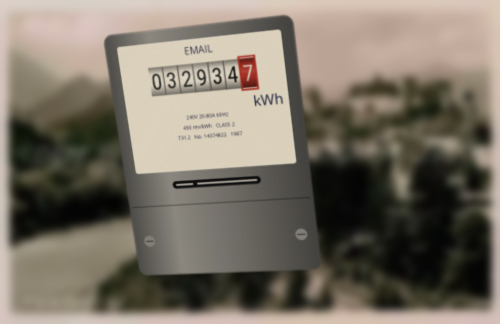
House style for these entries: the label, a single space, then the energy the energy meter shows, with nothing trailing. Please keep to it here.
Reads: 32934.7 kWh
